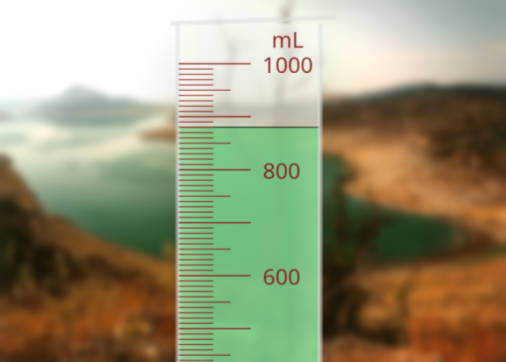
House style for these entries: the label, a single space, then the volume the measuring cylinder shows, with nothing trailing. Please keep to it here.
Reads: 880 mL
